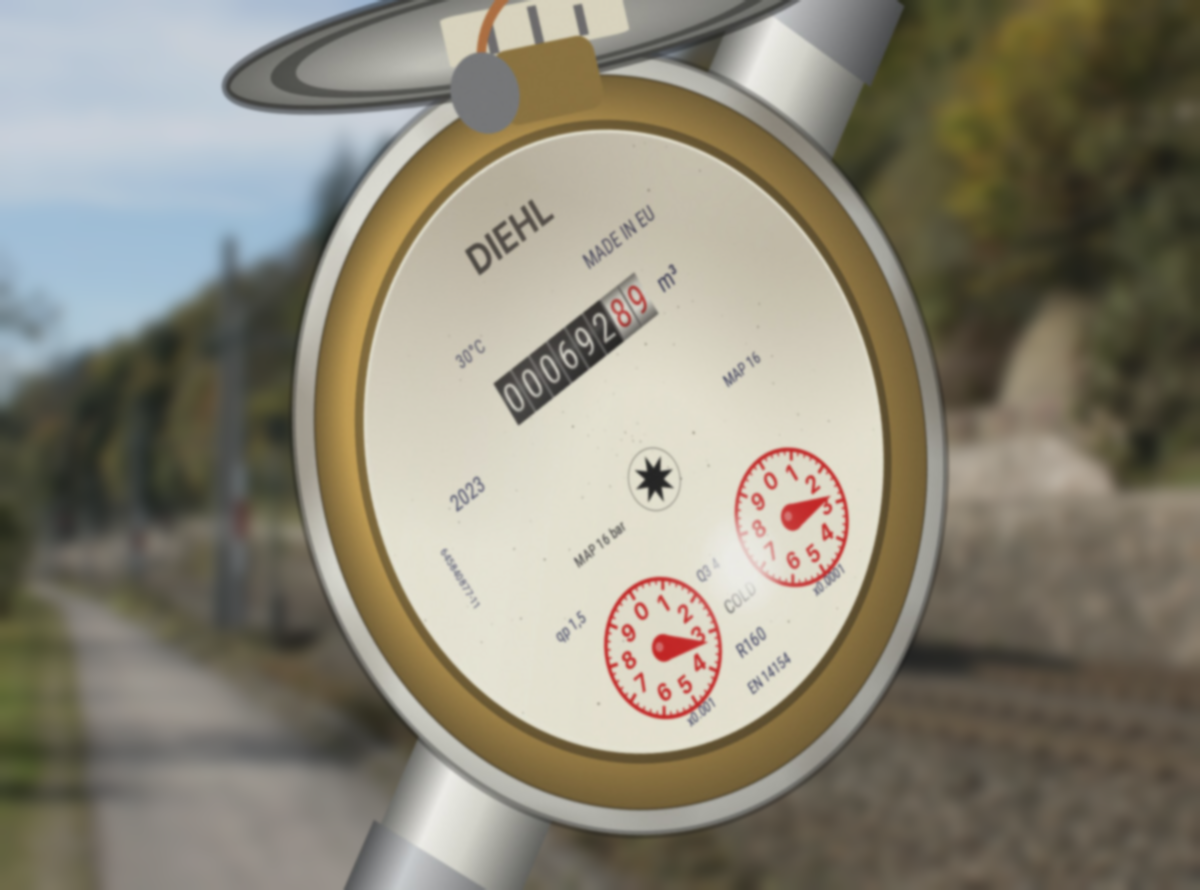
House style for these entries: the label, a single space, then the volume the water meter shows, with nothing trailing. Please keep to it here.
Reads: 692.8932 m³
